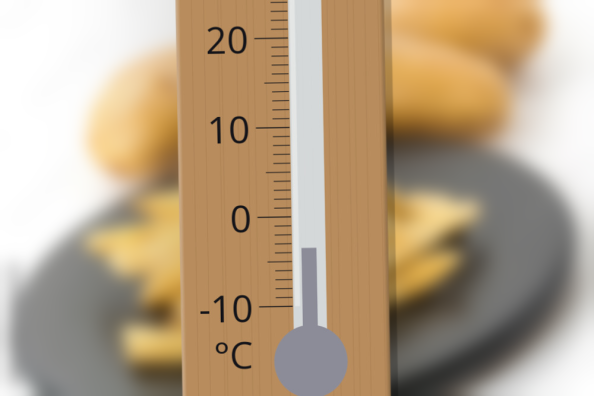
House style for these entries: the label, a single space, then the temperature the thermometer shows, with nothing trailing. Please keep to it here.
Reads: -3.5 °C
